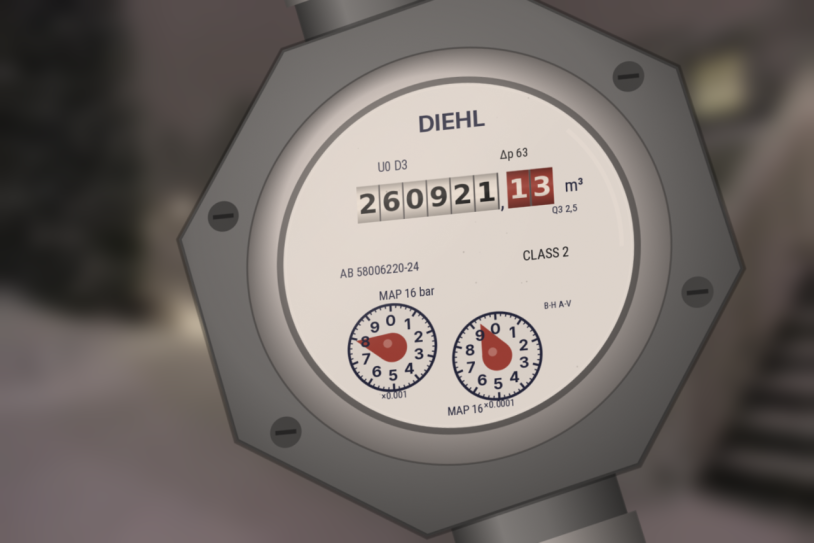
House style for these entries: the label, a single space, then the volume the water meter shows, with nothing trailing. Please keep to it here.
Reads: 260921.1379 m³
